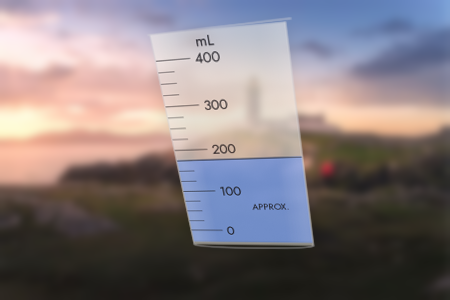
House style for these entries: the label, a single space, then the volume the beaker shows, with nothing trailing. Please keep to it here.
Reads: 175 mL
